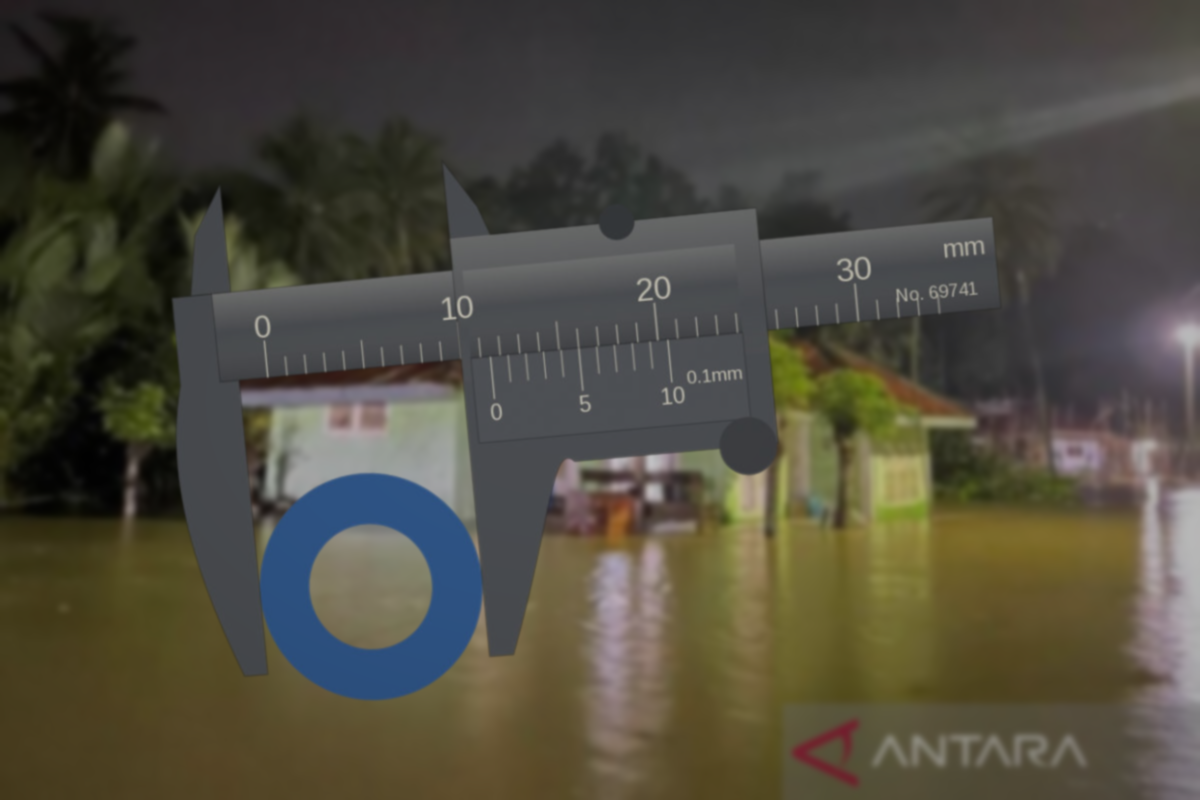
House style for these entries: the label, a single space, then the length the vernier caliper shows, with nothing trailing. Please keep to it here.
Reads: 11.5 mm
